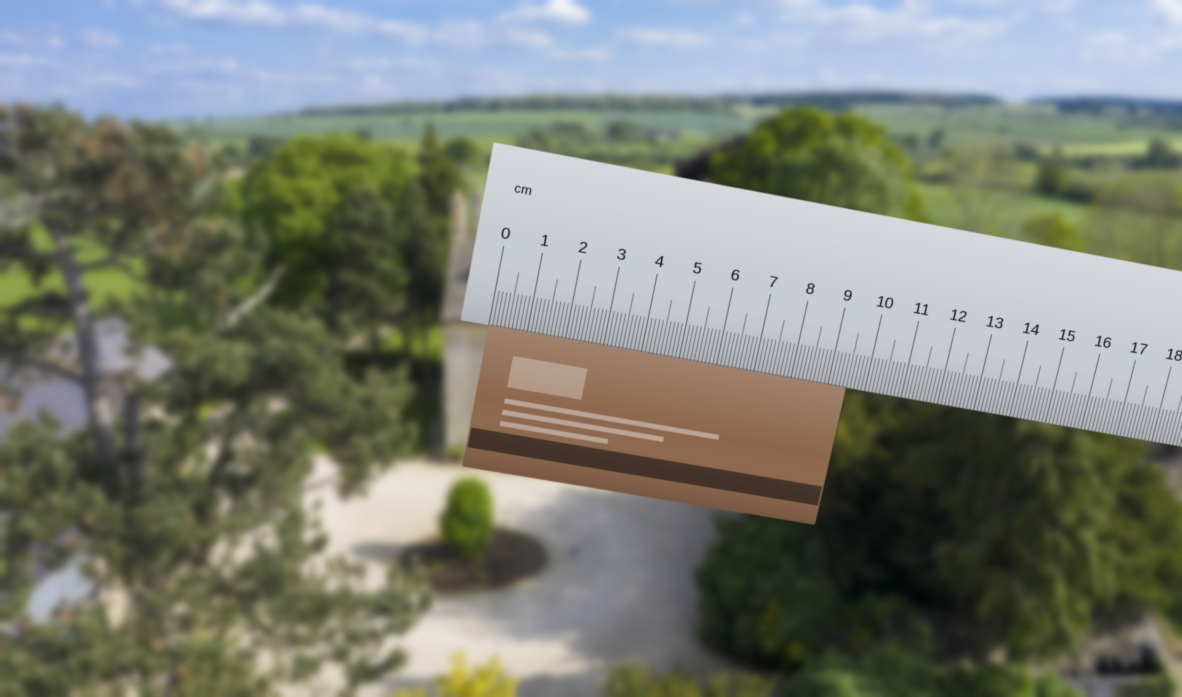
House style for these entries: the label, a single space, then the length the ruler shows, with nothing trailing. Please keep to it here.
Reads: 9.5 cm
